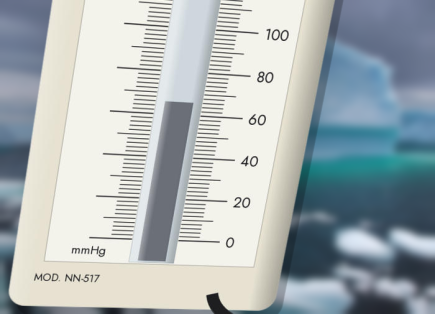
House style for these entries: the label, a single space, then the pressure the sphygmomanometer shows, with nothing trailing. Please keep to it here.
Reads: 66 mmHg
